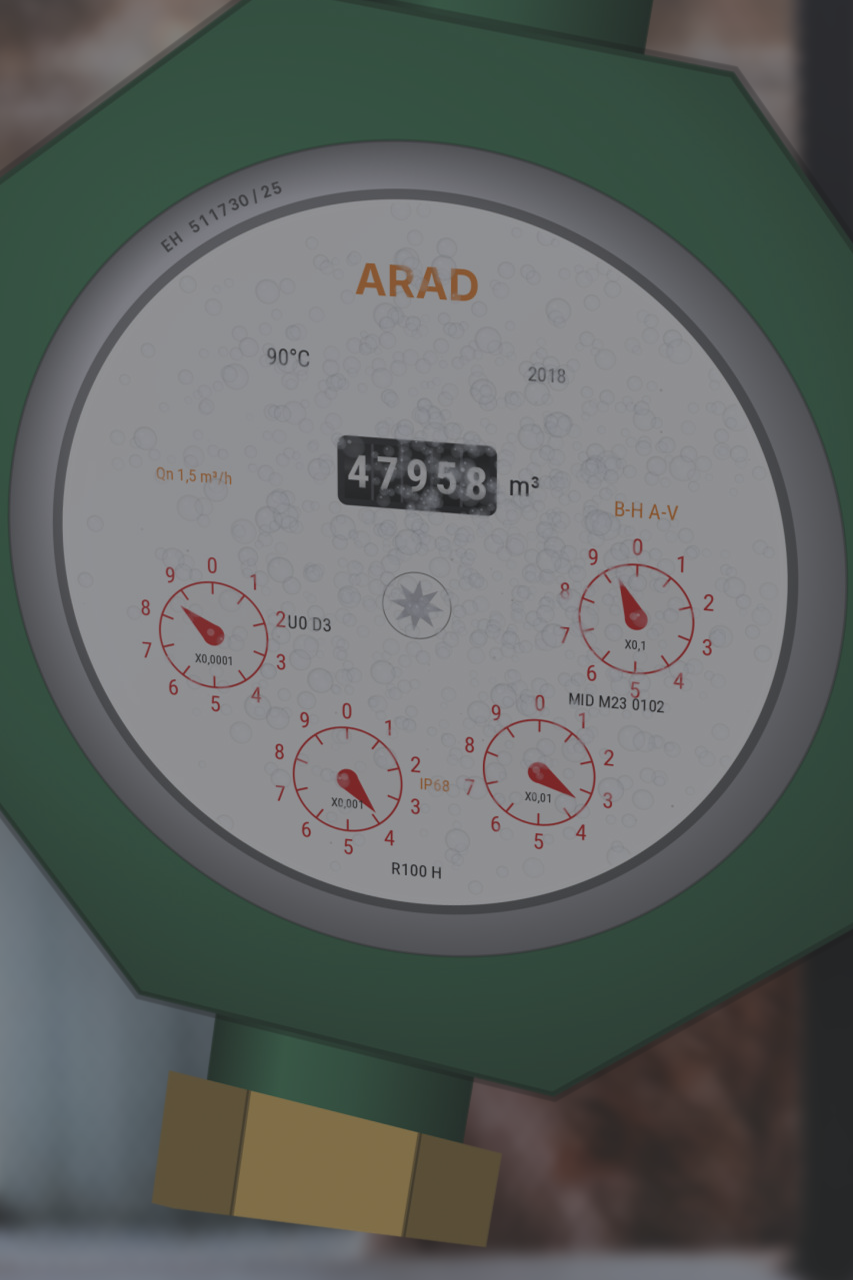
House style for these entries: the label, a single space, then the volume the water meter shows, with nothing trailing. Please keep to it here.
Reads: 47957.9338 m³
